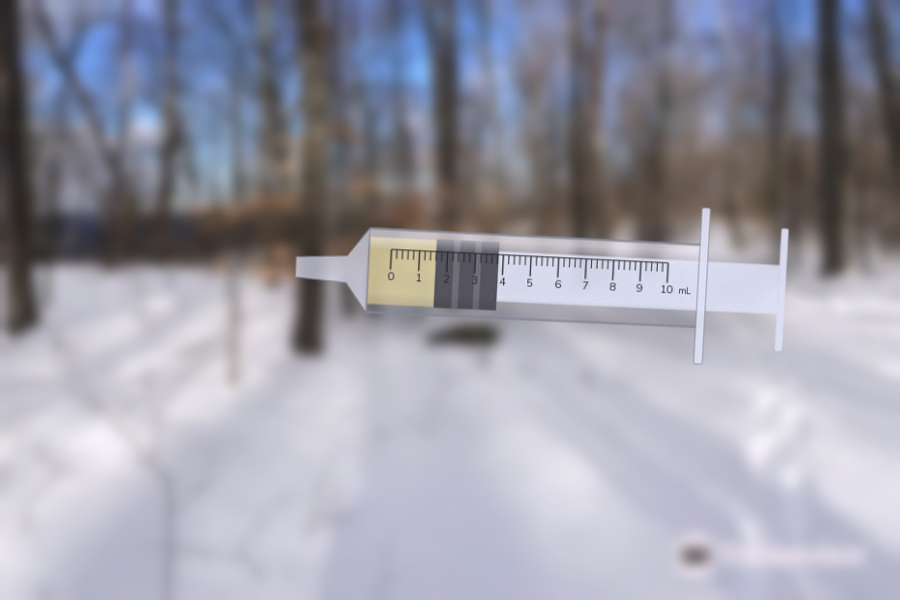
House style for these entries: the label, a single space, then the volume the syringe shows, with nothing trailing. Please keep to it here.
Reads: 1.6 mL
